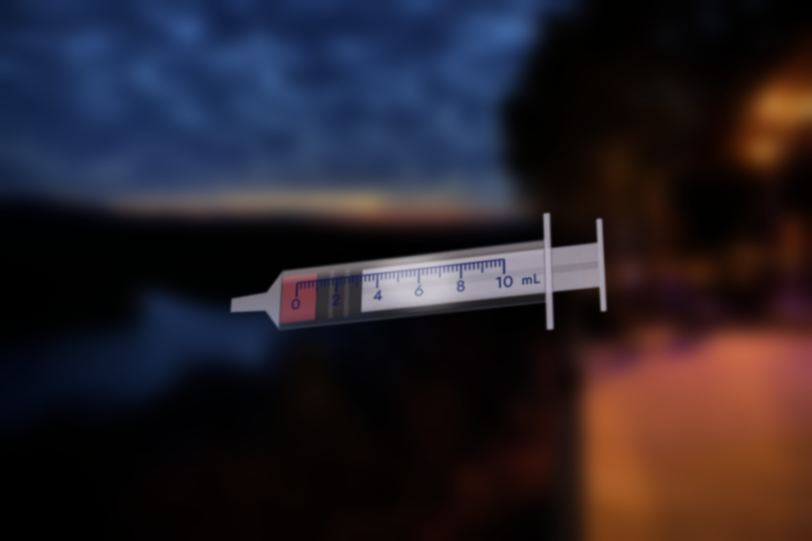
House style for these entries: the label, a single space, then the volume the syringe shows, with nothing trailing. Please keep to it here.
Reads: 1 mL
